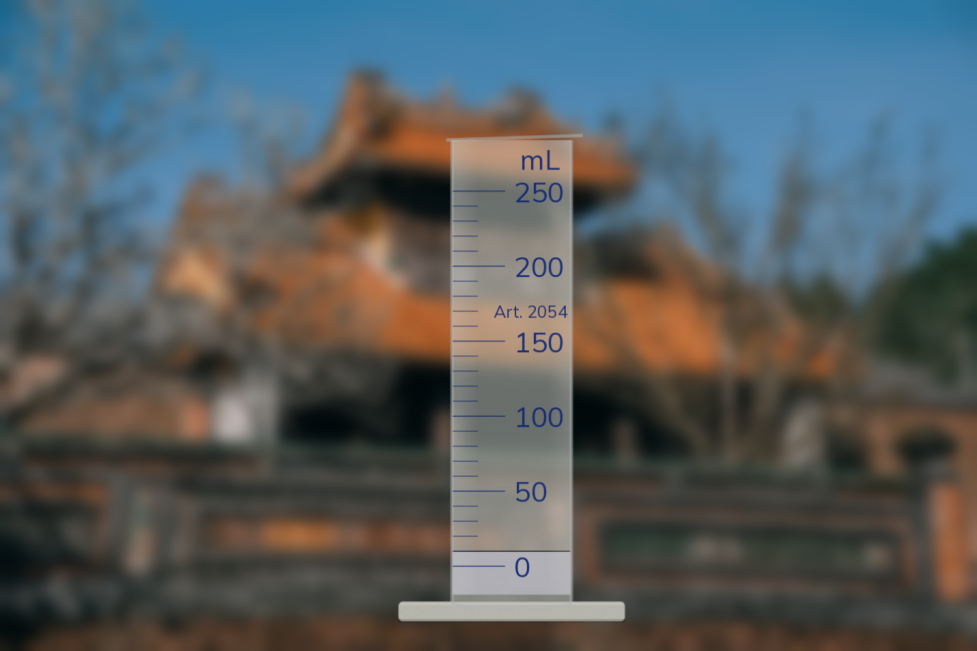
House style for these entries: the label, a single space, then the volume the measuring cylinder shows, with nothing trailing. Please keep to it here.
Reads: 10 mL
